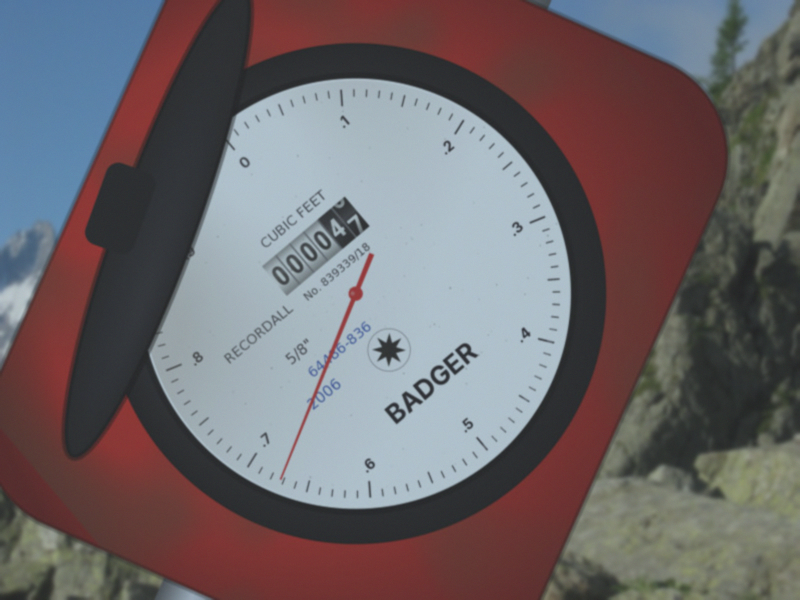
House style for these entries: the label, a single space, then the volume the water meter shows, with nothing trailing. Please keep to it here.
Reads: 46.67 ft³
